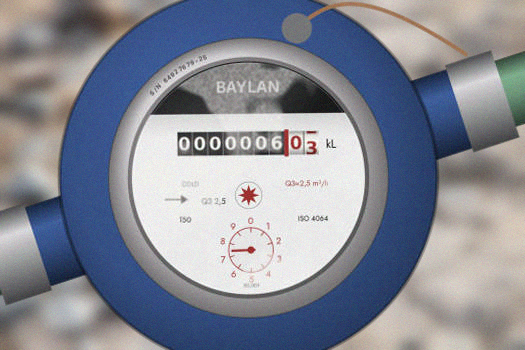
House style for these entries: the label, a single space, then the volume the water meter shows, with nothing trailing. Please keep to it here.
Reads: 6.027 kL
